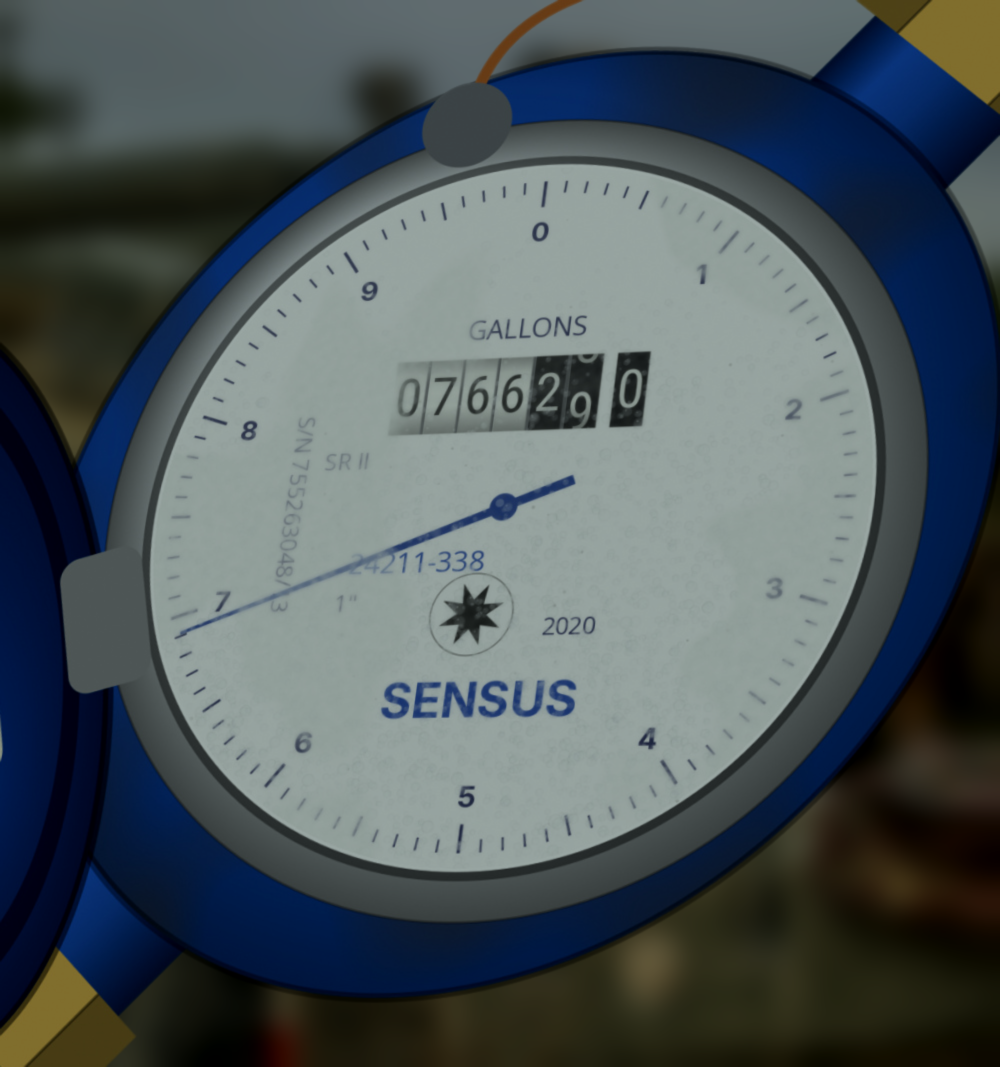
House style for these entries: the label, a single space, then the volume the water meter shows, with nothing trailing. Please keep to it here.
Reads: 766286.9 gal
